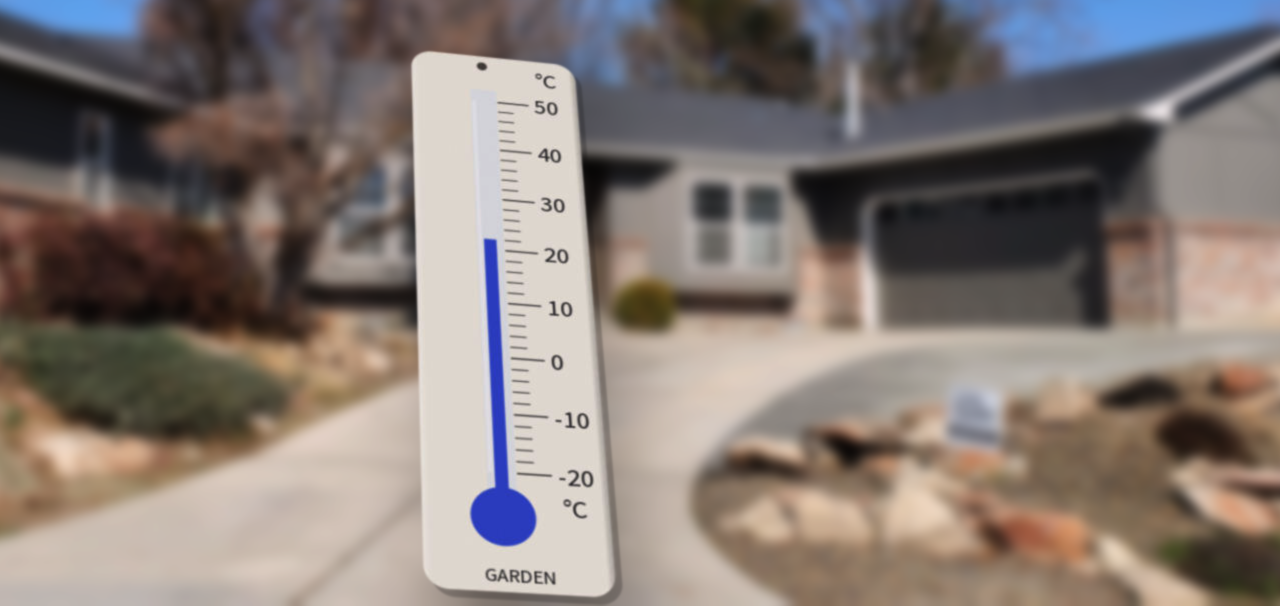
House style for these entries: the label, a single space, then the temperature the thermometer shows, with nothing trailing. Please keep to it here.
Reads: 22 °C
